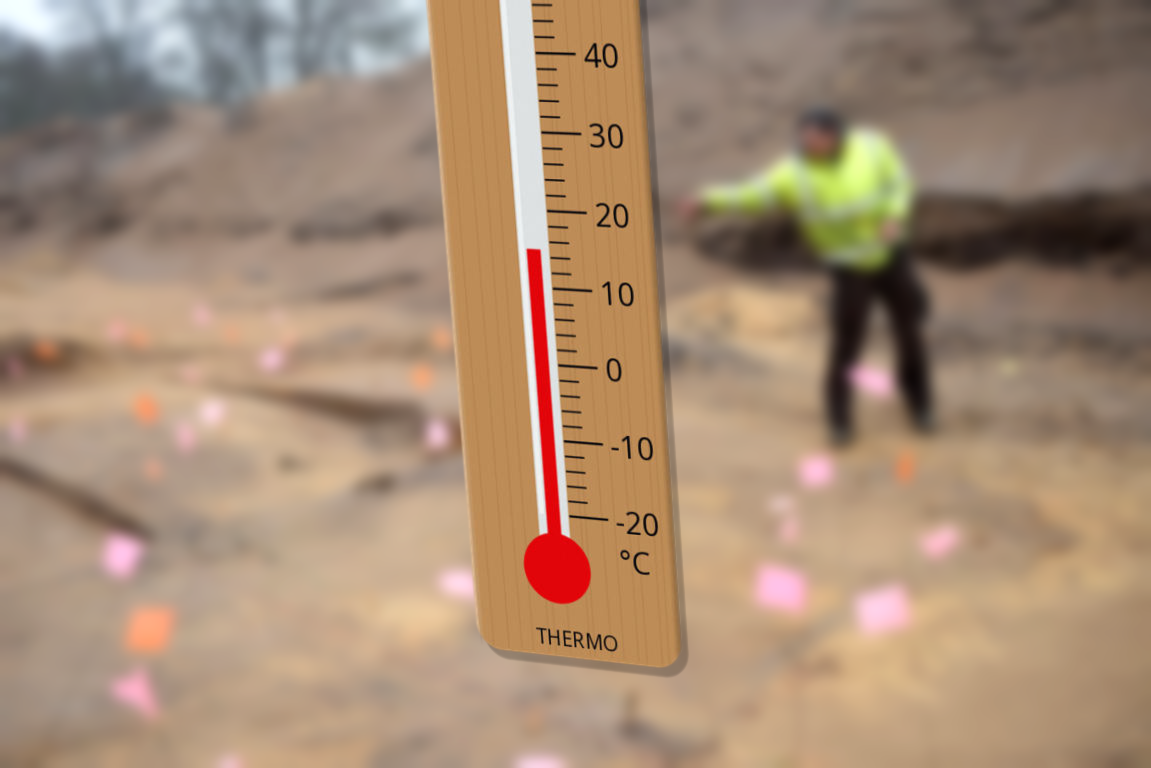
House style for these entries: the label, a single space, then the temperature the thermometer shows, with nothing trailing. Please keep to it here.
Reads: 15 °C
